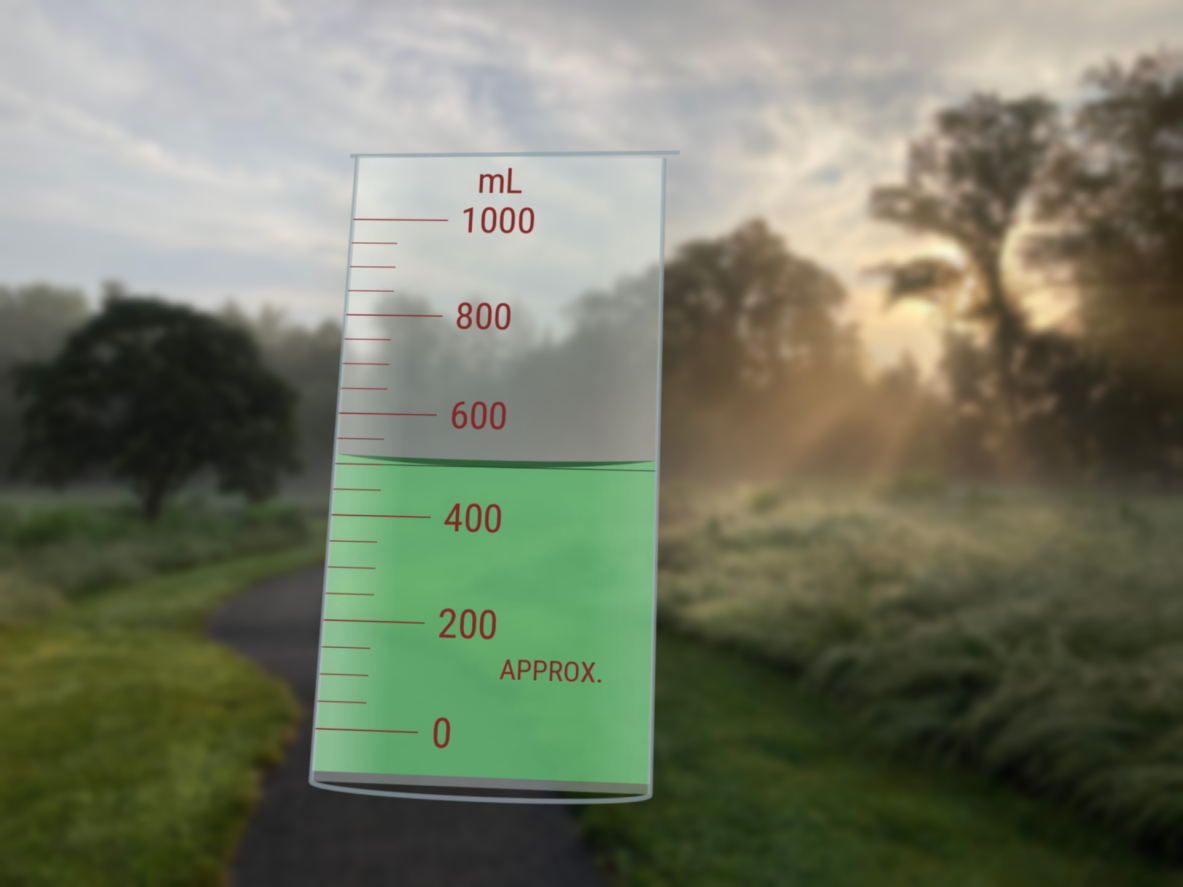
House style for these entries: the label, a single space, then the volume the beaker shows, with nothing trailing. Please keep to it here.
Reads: 500 mL
